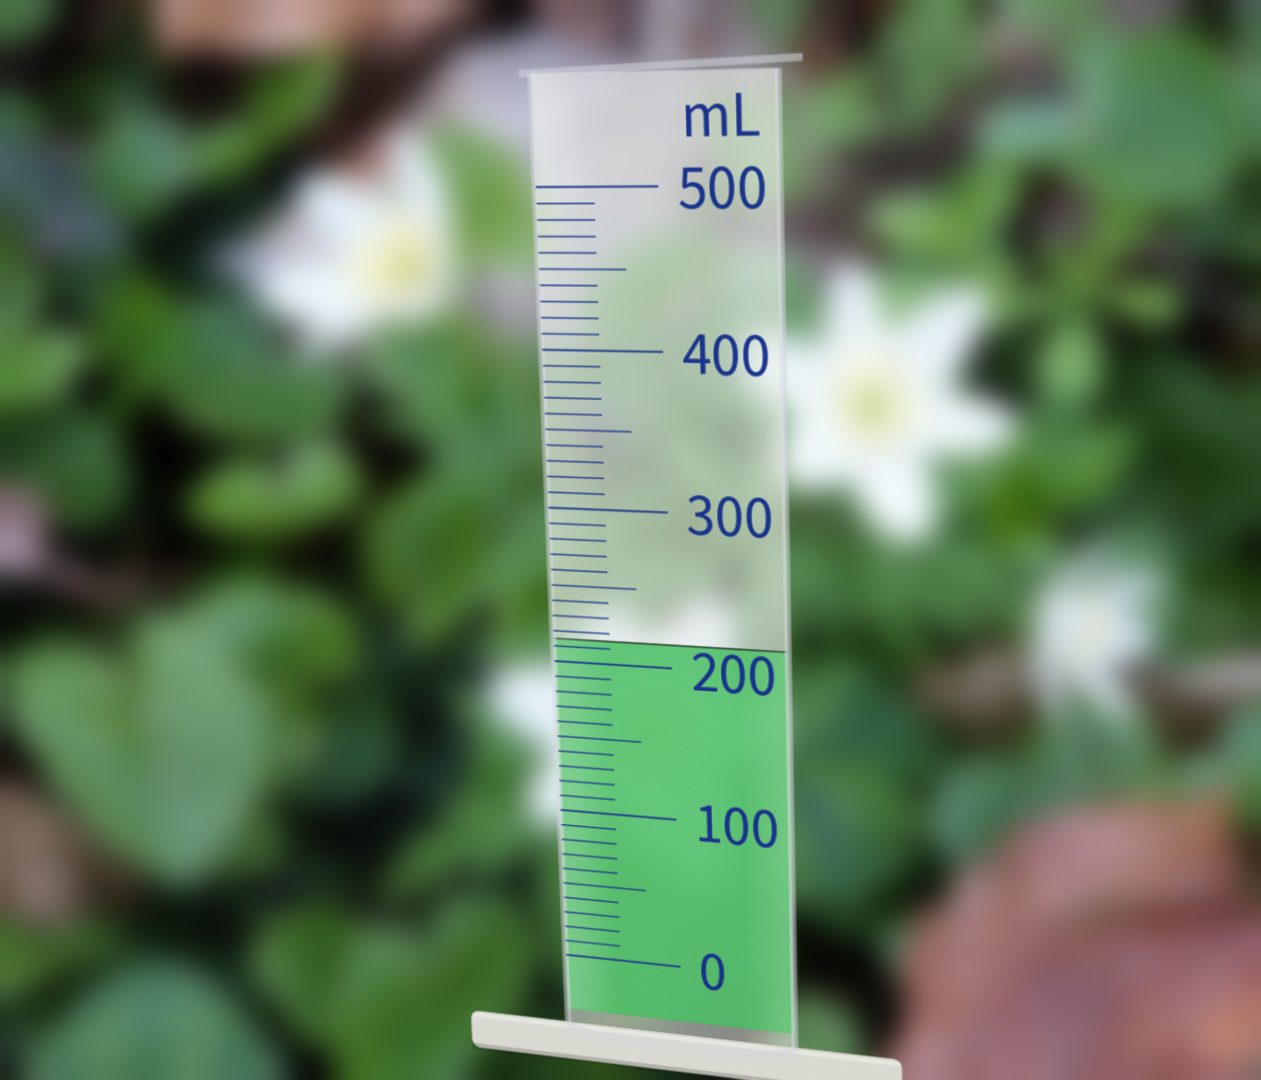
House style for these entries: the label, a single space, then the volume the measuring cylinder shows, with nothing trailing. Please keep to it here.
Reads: 215 mL
